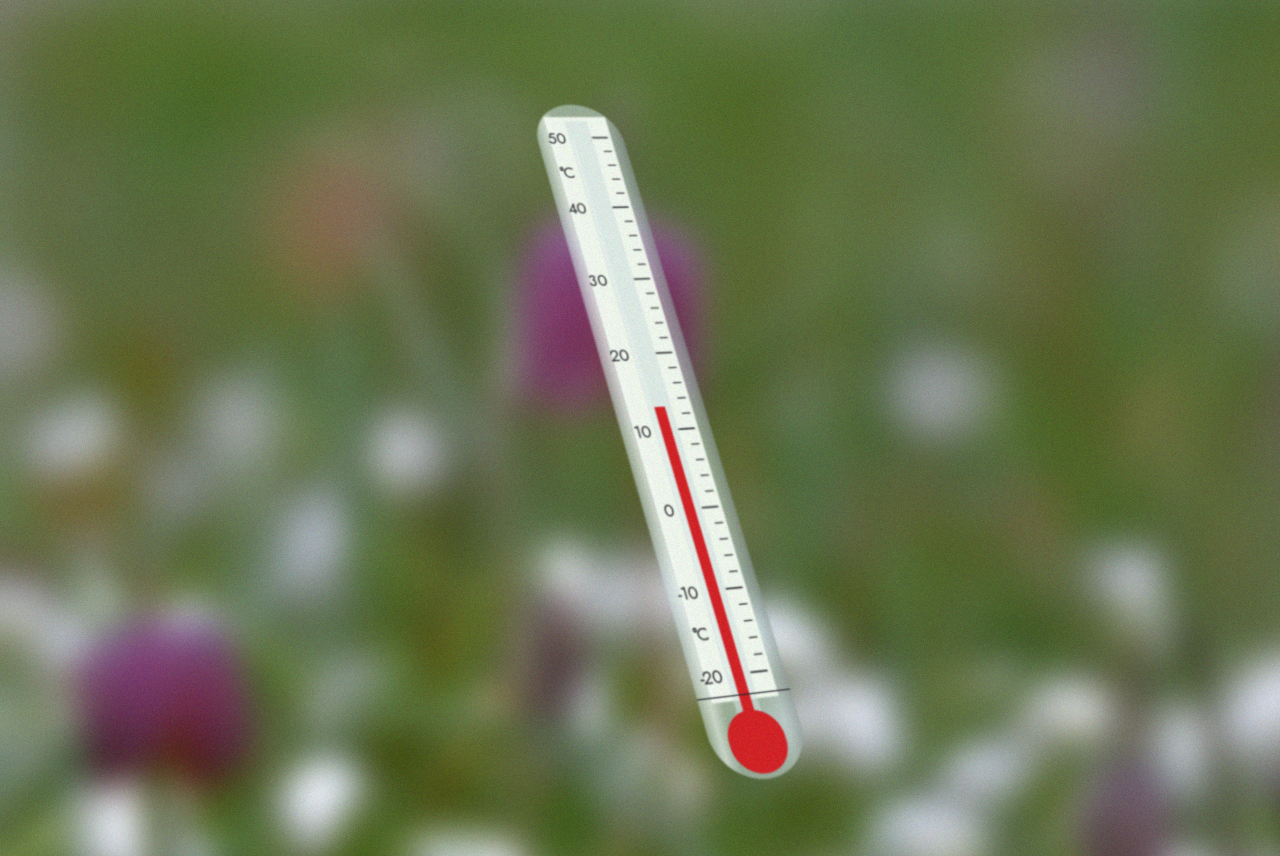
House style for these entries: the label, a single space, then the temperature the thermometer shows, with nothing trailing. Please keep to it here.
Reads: 13 °C
